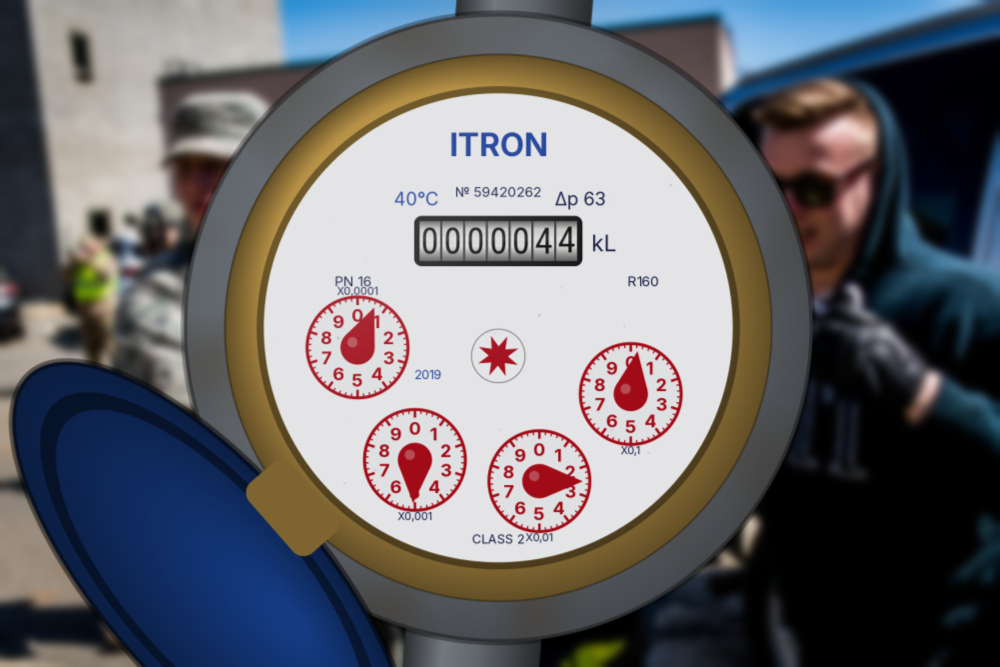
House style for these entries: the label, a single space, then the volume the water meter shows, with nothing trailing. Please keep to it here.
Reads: 44.0250 kL
